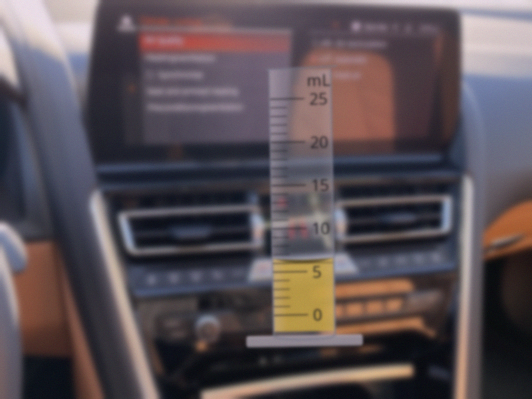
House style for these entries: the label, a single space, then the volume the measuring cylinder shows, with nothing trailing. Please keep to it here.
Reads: 6 mL
